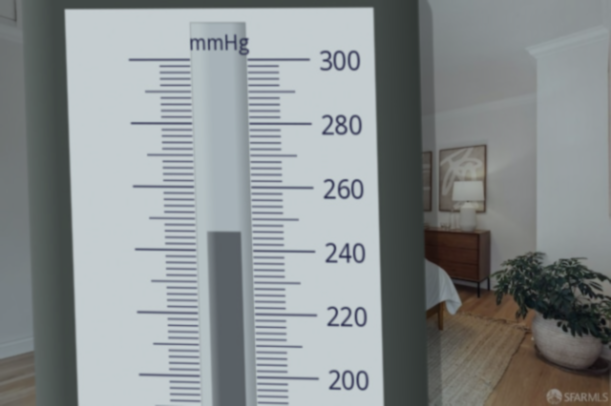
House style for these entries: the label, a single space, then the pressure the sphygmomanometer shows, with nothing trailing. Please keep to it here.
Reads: 246 mmHg
